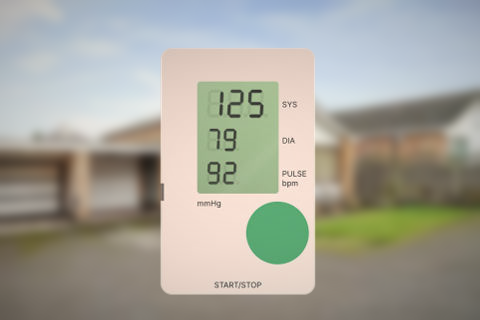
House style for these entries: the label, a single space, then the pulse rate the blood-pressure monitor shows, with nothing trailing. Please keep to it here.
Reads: 92 bpm
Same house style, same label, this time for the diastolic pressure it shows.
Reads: 79 mmHg
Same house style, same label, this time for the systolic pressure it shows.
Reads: 125 mmHg
